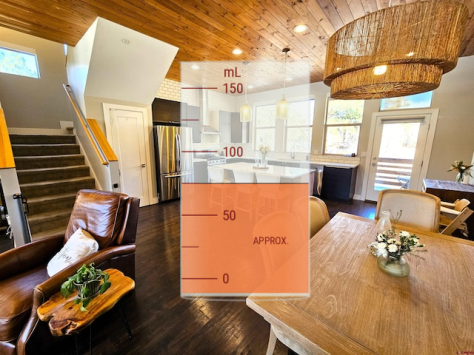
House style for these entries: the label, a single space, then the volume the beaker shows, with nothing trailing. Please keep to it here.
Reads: 75 mL
